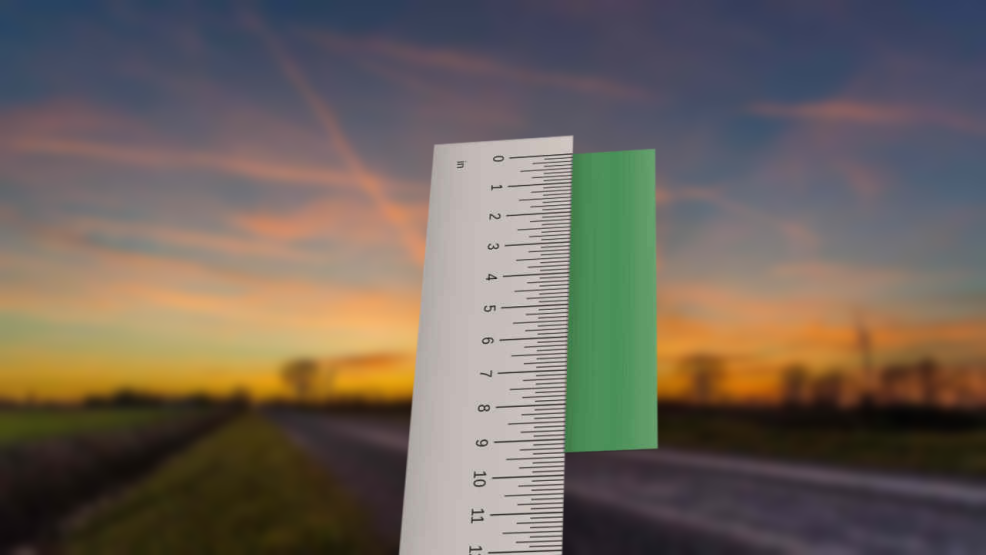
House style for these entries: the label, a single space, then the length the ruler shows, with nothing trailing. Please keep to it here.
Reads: 9.375 in
